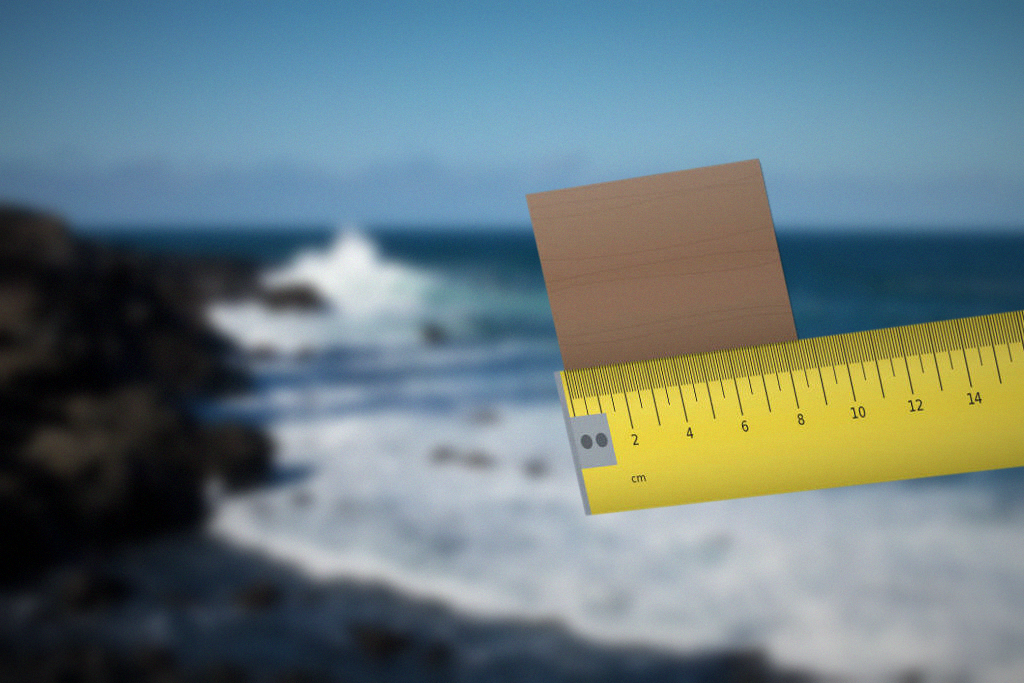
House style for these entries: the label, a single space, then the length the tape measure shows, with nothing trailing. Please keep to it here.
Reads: 8.5 cm
